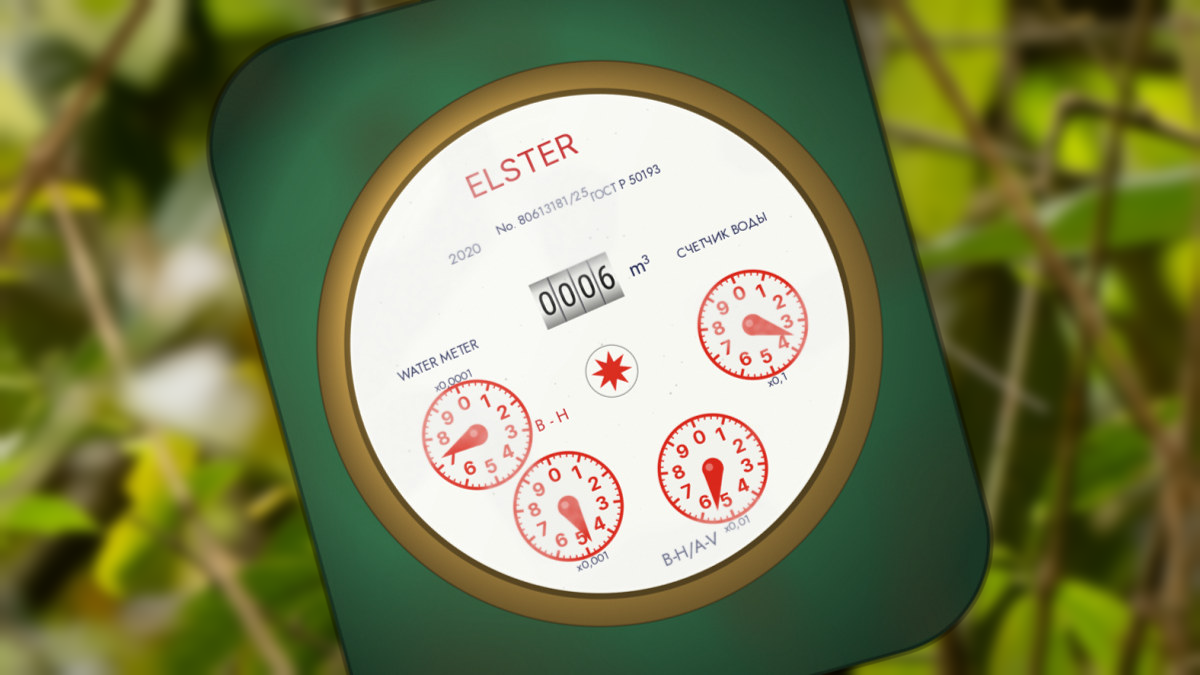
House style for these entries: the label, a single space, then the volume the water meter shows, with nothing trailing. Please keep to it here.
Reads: 6.3547 m³
